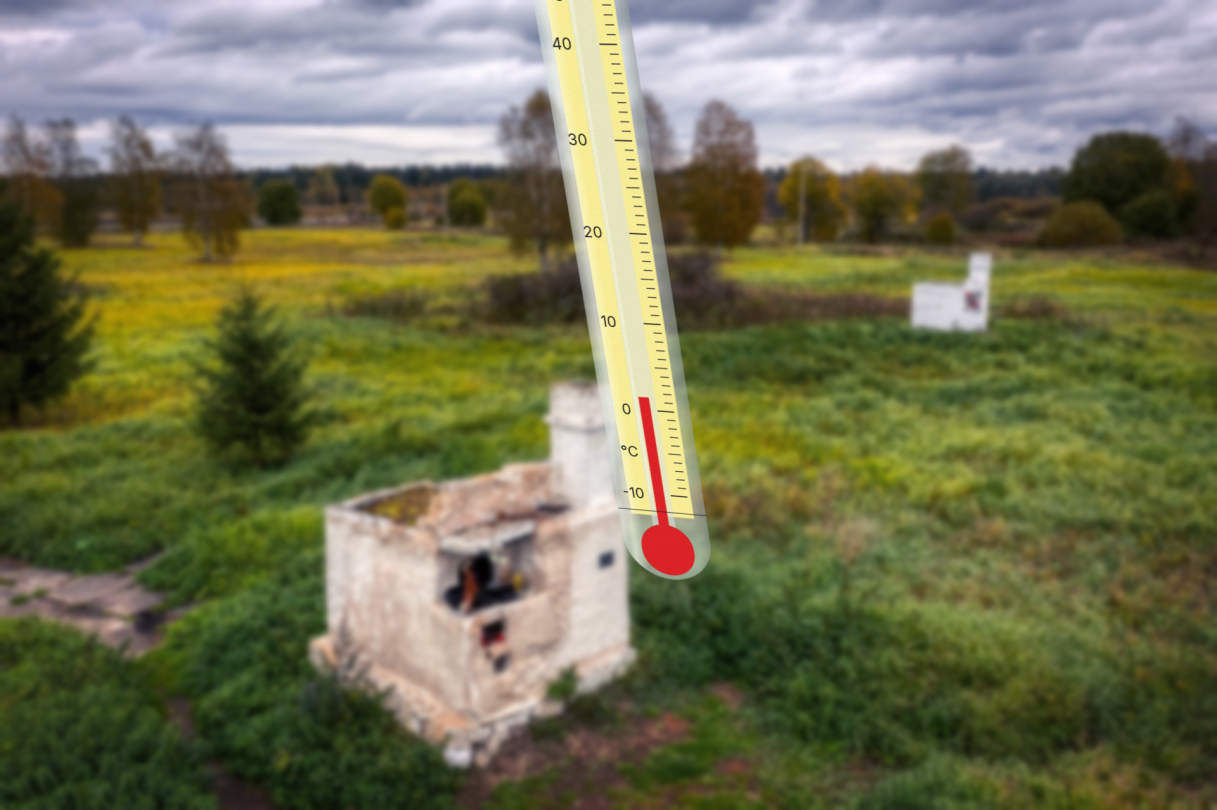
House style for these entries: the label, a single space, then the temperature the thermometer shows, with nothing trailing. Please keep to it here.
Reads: 1.5 °C
